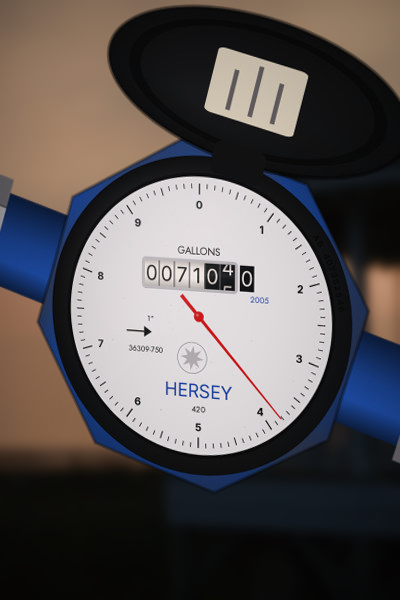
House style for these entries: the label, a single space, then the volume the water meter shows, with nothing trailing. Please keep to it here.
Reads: 71043.8 gal
